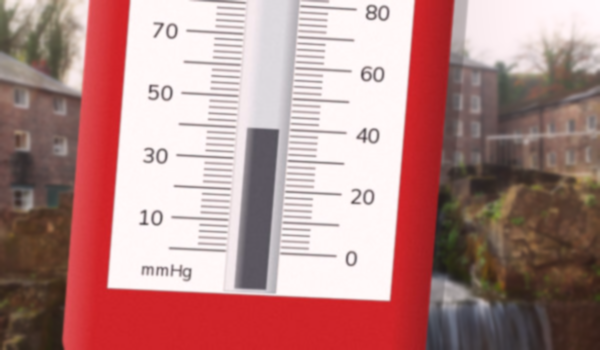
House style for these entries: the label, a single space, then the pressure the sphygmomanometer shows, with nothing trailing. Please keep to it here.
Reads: 40 mmHg
